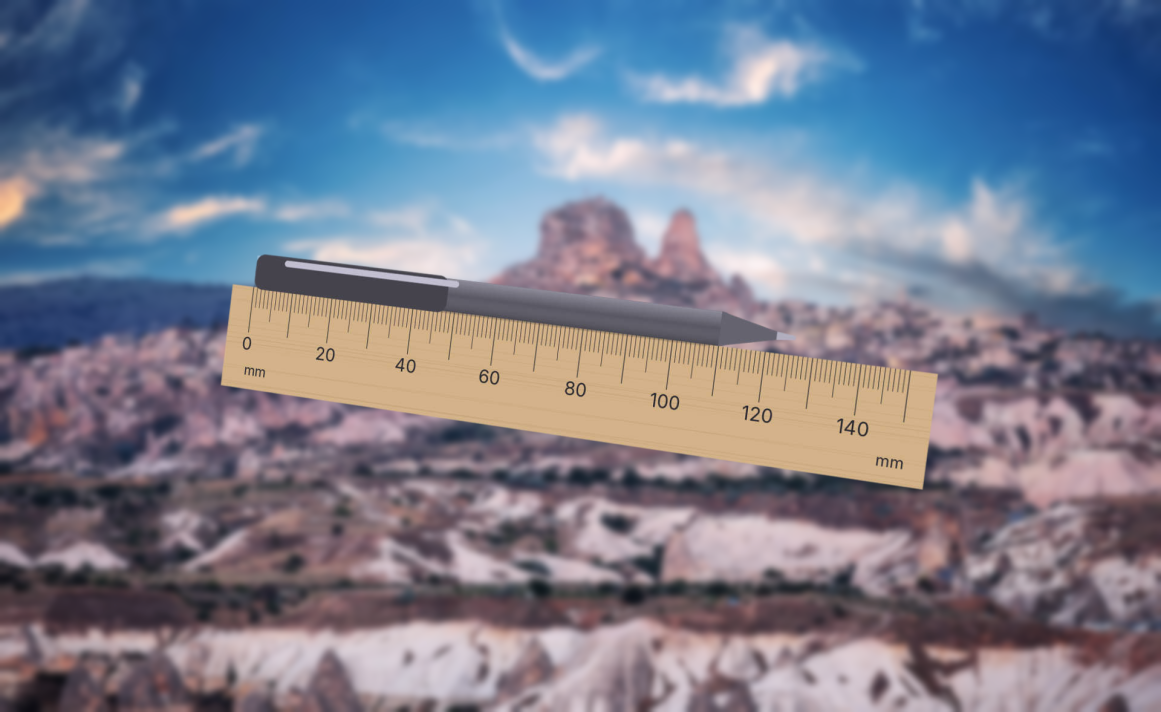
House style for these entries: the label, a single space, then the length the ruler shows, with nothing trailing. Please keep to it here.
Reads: 126 mm
